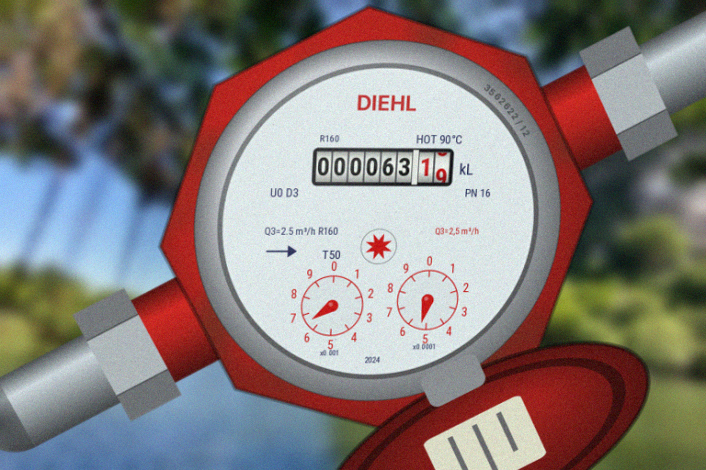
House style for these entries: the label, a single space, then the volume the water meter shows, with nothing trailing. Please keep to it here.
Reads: 63.1865 kL
